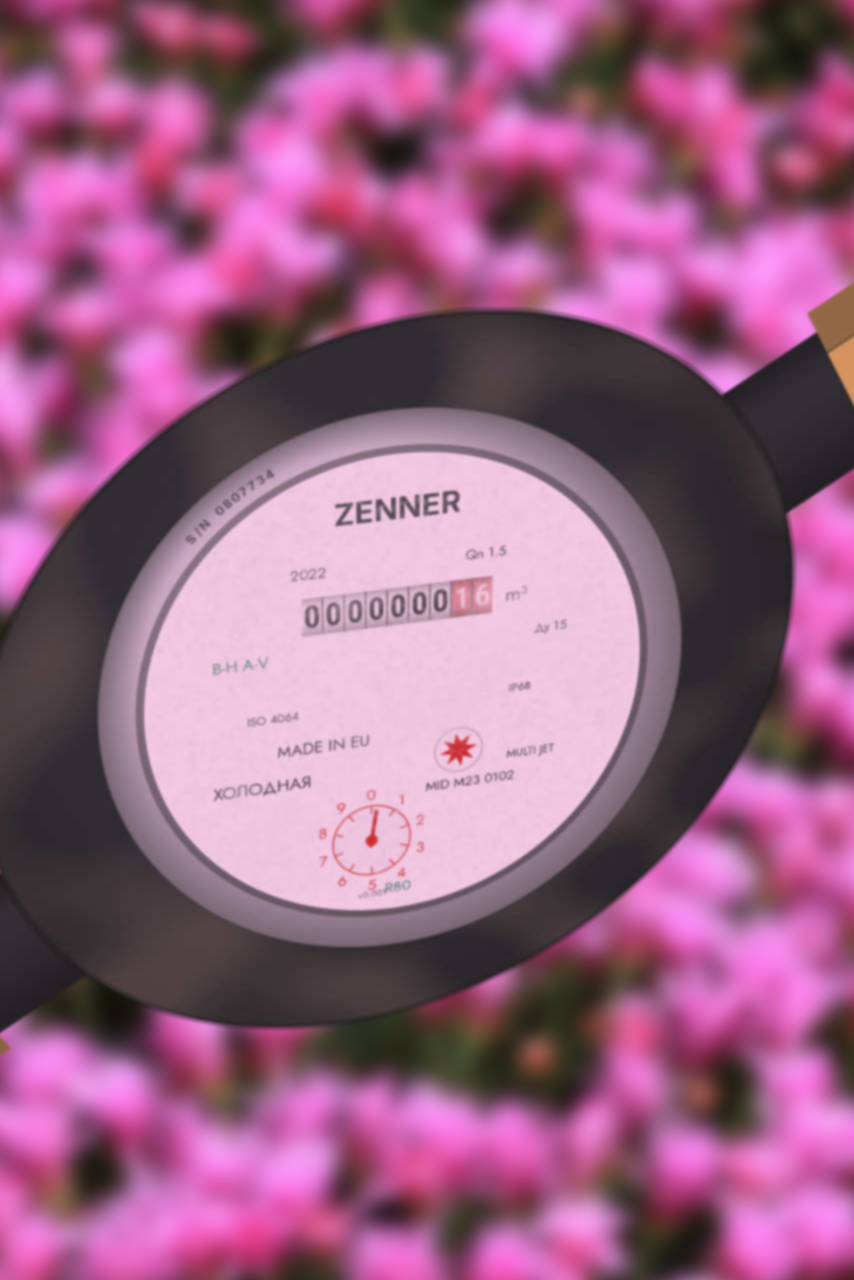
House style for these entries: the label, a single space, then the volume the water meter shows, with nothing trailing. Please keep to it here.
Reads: 0.160 m³
